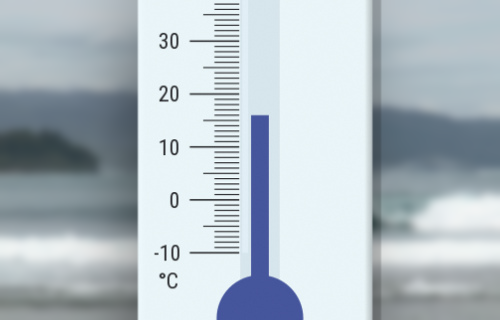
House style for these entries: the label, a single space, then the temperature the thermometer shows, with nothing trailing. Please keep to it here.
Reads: 16 °C
